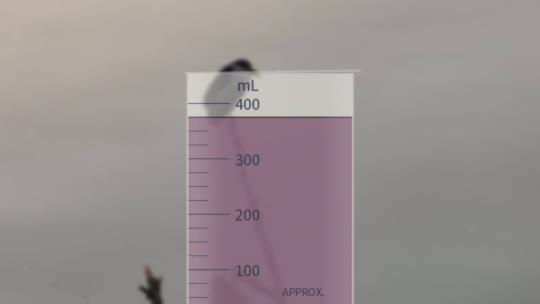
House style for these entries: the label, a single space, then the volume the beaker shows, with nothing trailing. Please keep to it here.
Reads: 375 mL
